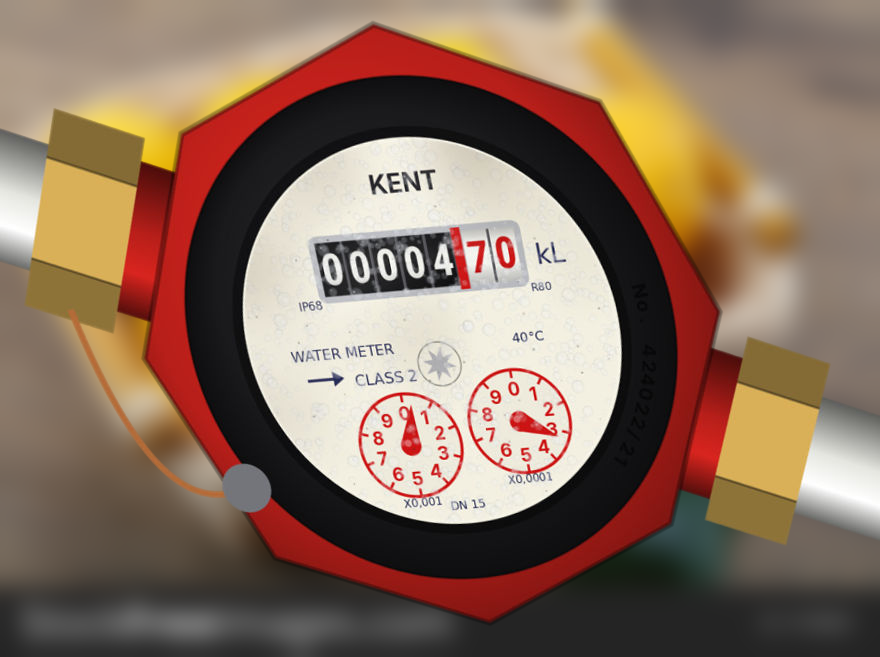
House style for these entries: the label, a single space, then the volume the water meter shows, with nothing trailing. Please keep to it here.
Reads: 4.7003 kL
